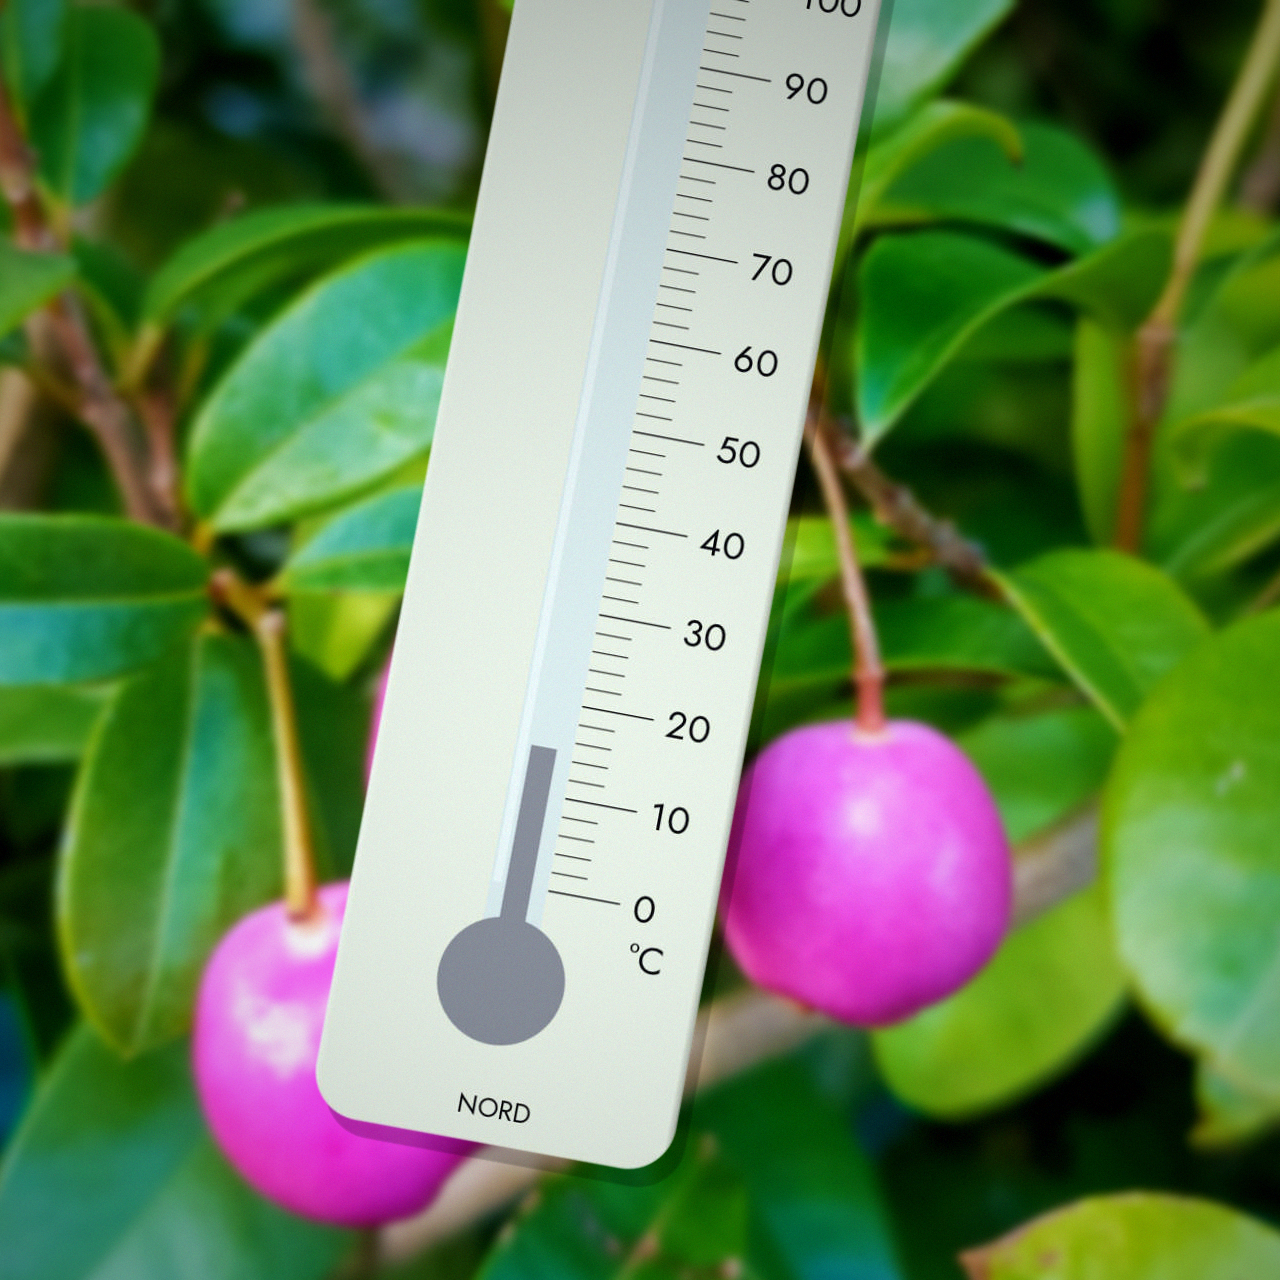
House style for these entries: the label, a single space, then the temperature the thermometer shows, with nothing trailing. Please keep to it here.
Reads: 15 °C
